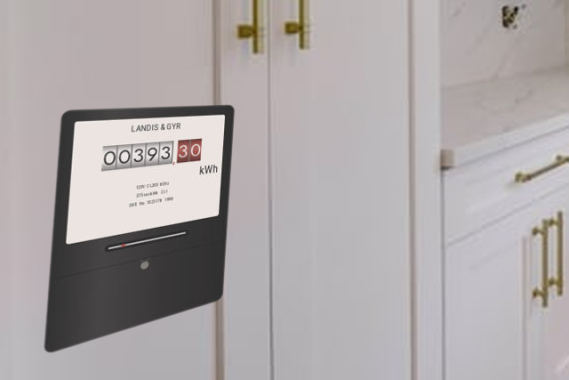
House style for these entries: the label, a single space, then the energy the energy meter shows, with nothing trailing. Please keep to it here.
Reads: 393.30 kWh
